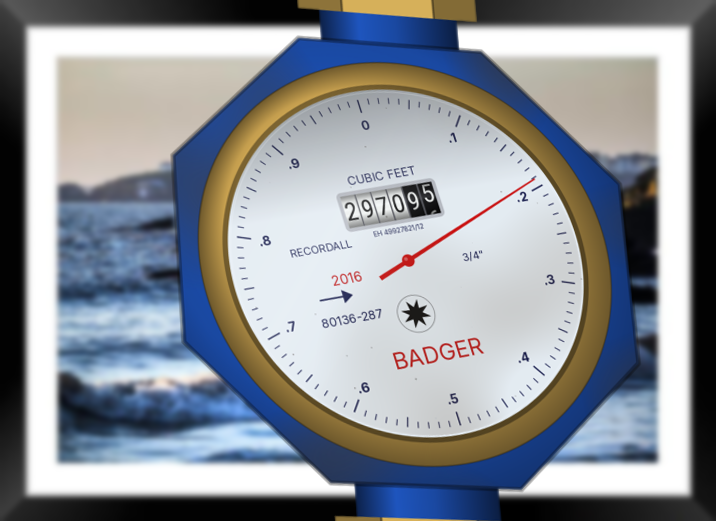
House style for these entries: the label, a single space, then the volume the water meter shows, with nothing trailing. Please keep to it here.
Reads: 297095.19 ft³
